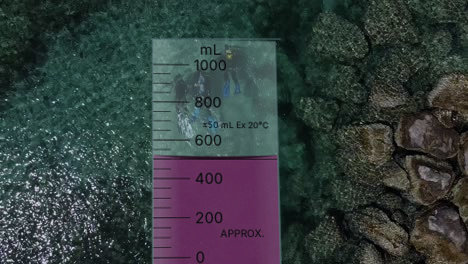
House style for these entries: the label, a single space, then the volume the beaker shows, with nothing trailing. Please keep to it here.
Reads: 500 mL
